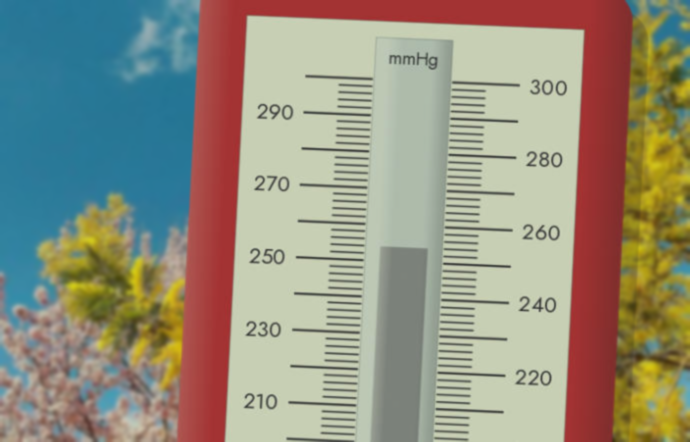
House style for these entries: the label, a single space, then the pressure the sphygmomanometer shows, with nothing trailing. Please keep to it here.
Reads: 254 mmHg
